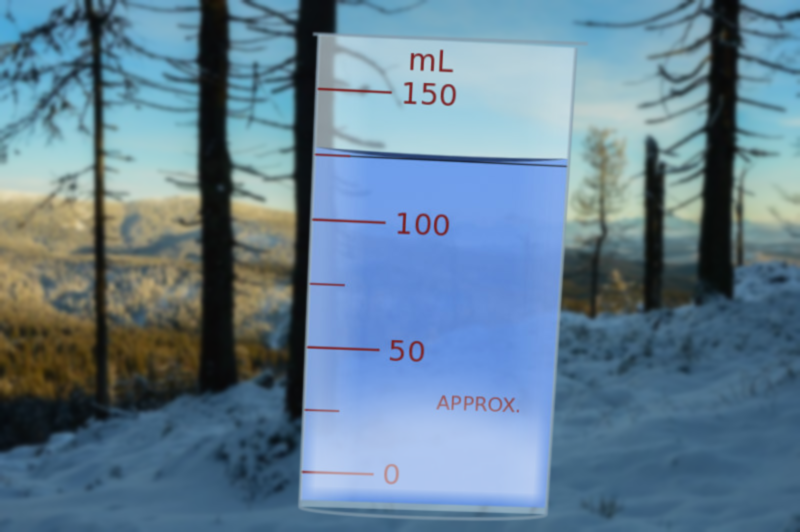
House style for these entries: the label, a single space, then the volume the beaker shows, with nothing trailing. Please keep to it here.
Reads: 125 mL
